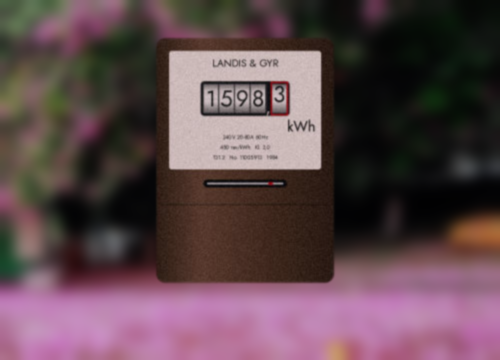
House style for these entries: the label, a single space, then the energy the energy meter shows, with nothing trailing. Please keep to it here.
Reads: 1598.3 kWh
